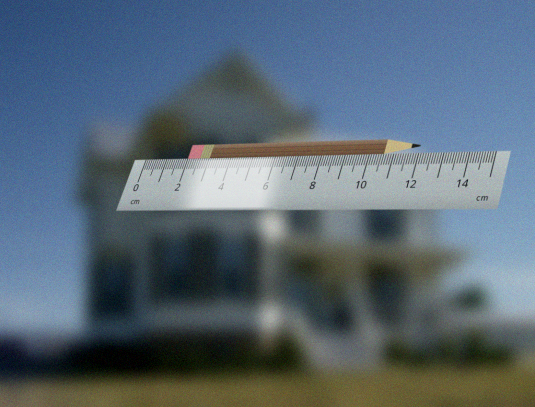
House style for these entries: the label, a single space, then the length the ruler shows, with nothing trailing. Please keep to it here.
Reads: 10 cm
